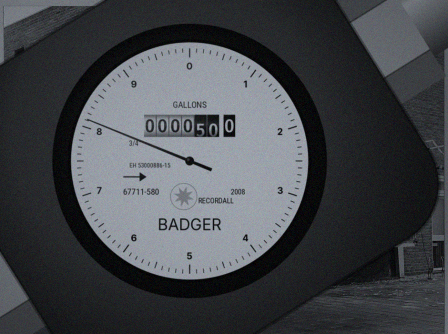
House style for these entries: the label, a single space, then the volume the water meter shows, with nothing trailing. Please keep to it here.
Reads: 498.1 gal
